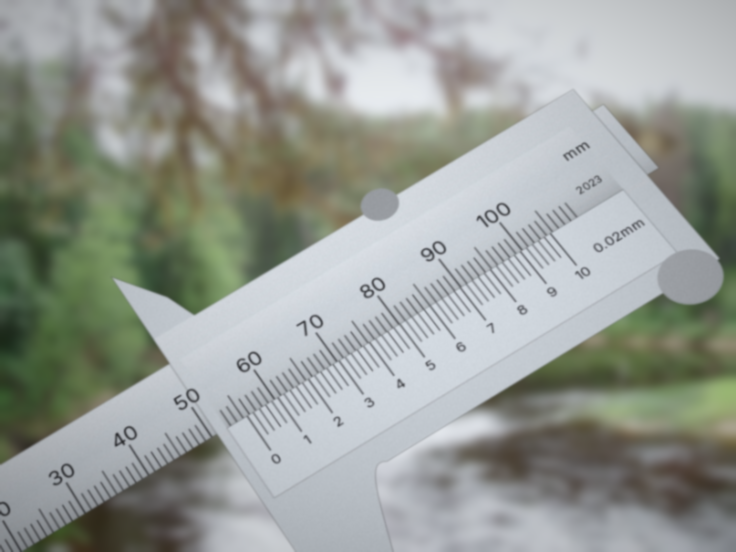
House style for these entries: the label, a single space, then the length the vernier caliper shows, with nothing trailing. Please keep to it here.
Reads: 55.6 mm
